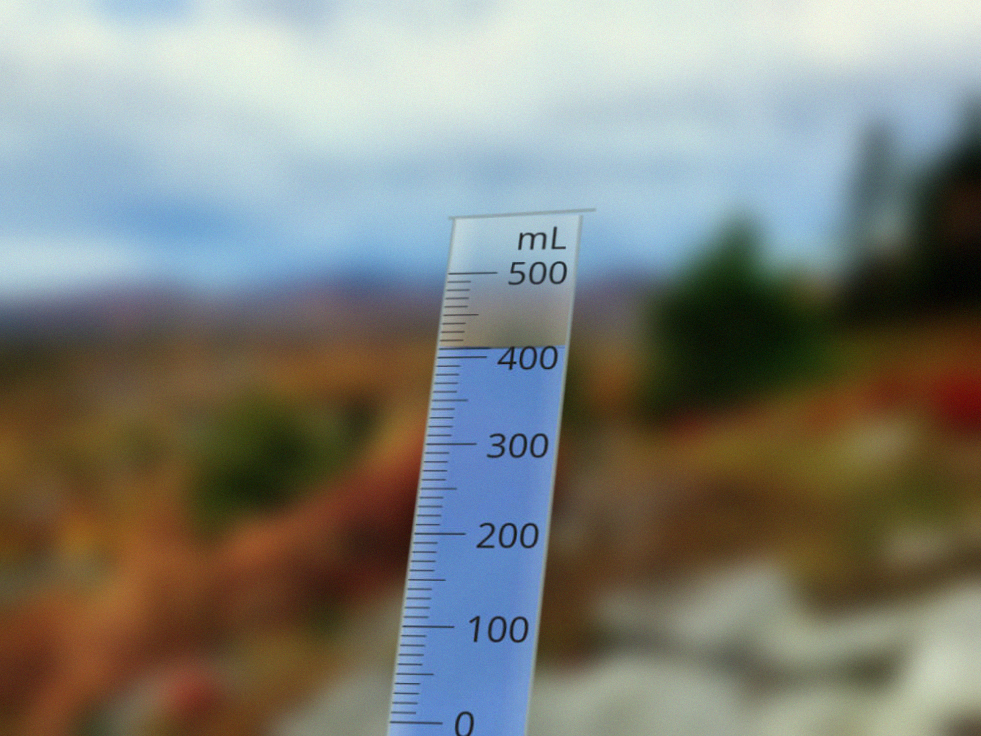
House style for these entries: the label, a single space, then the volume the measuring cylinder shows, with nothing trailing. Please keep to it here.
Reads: 410 mL
